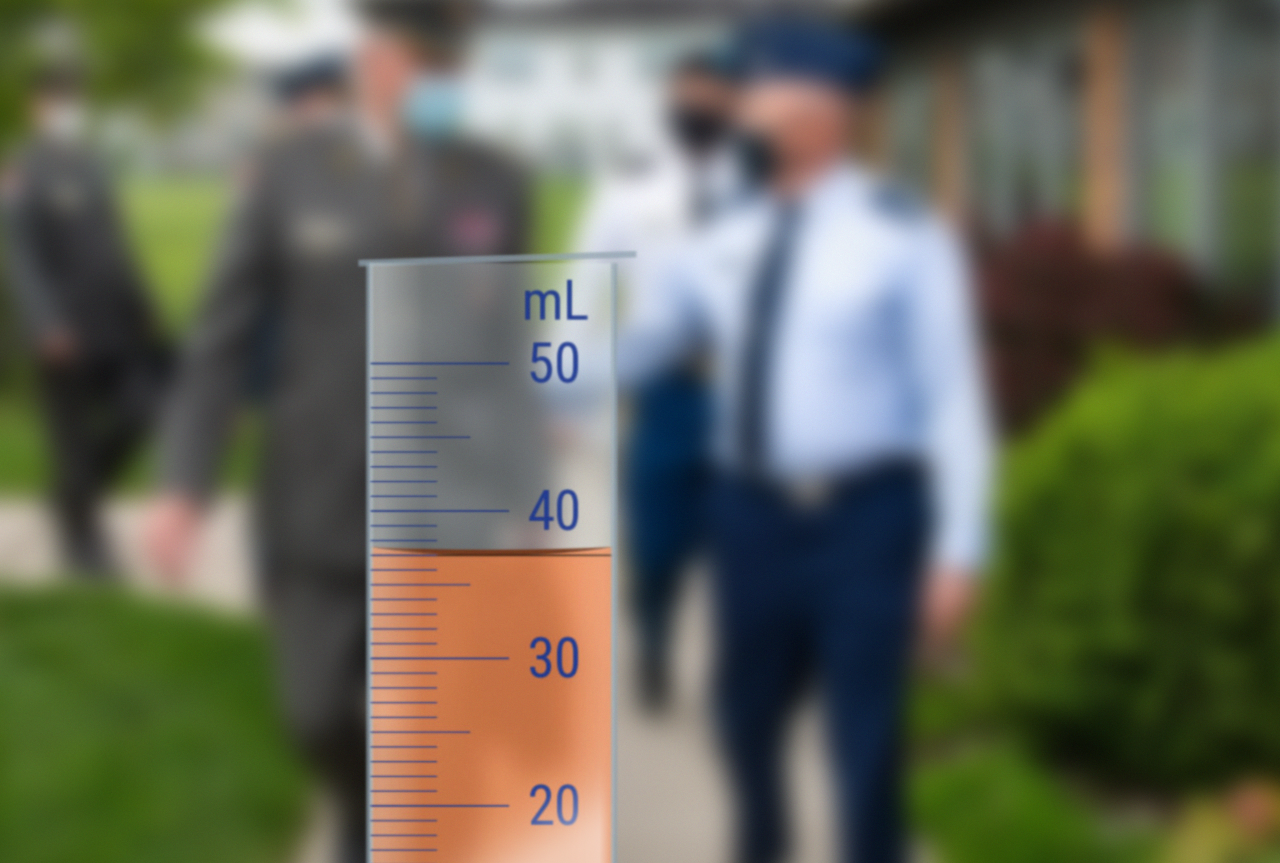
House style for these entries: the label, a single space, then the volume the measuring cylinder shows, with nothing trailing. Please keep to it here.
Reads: 37 mL
